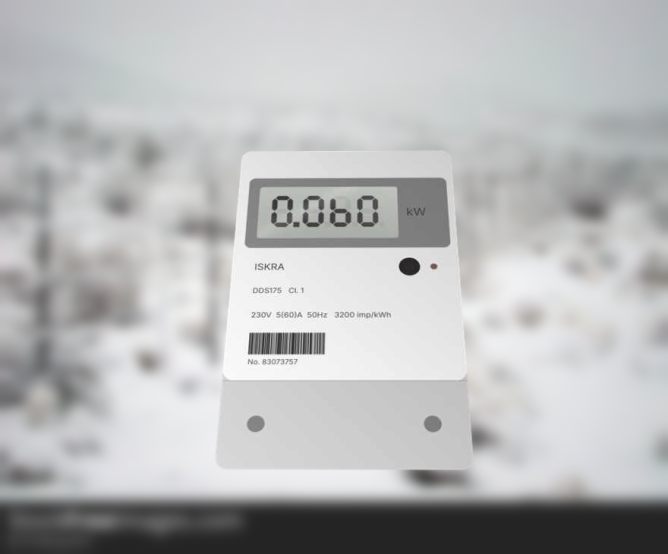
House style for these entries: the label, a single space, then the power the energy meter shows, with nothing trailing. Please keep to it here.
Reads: 0.060 kW
